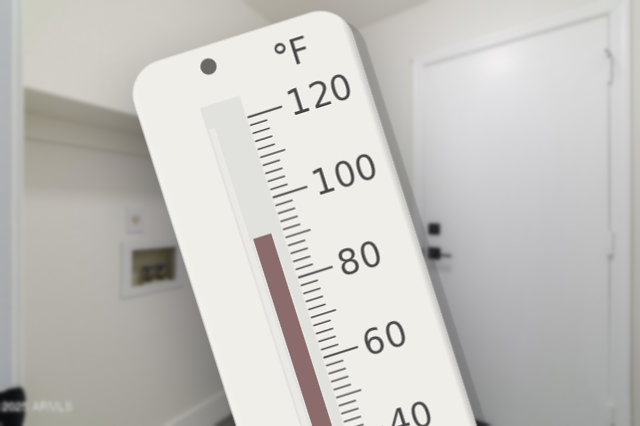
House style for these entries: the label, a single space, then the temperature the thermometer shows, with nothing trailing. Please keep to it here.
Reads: 92 °F
